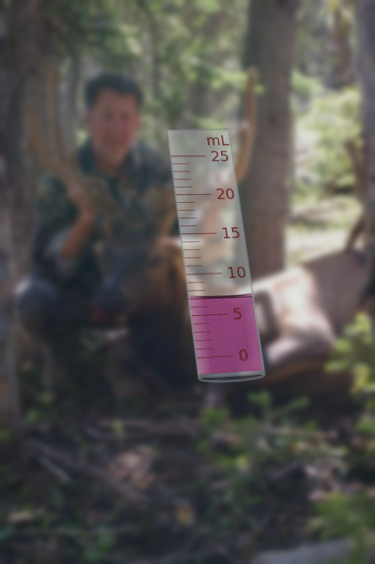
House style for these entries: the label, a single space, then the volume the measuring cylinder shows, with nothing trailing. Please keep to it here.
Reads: 7 mL
